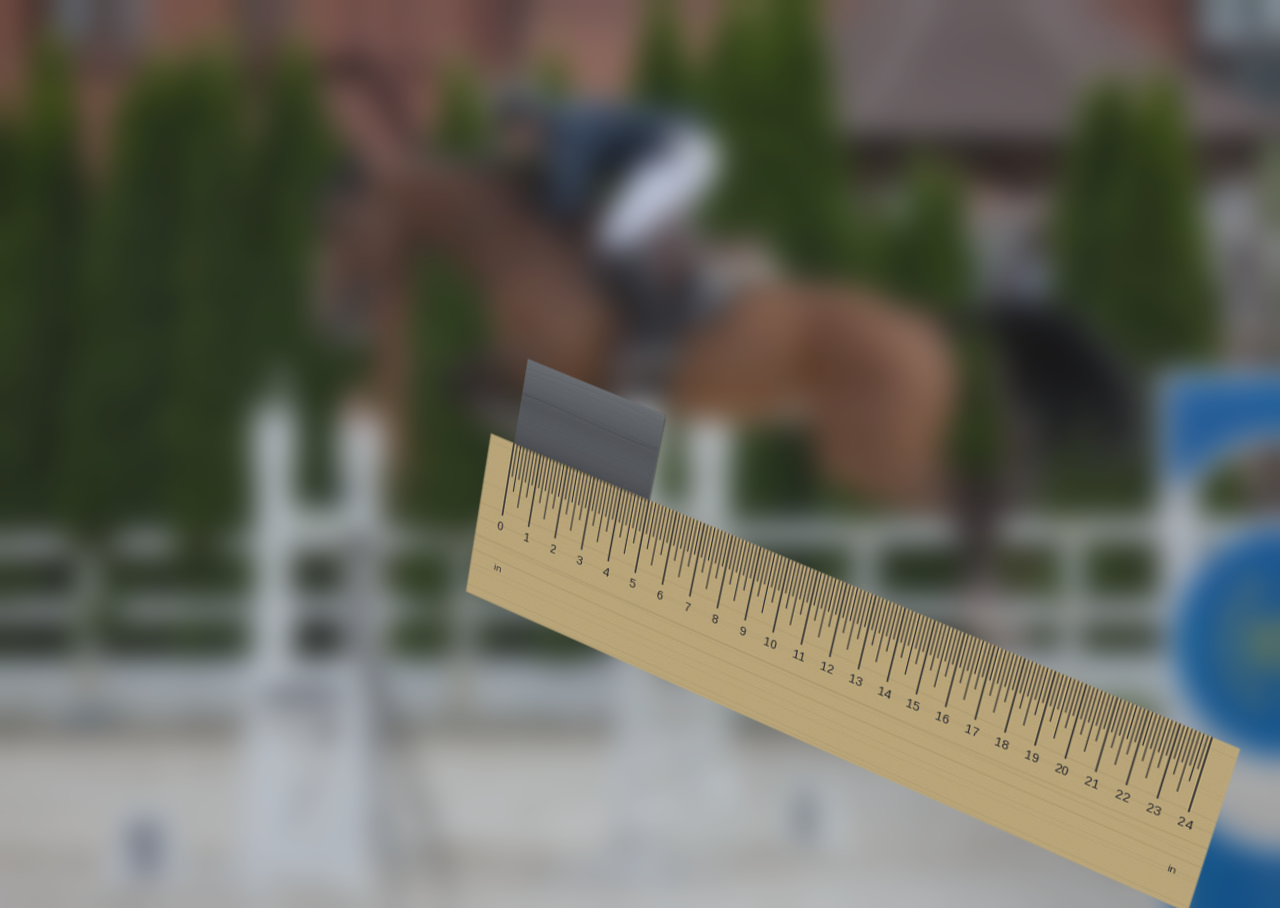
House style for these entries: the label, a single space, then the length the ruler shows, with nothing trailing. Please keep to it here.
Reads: 5 in
